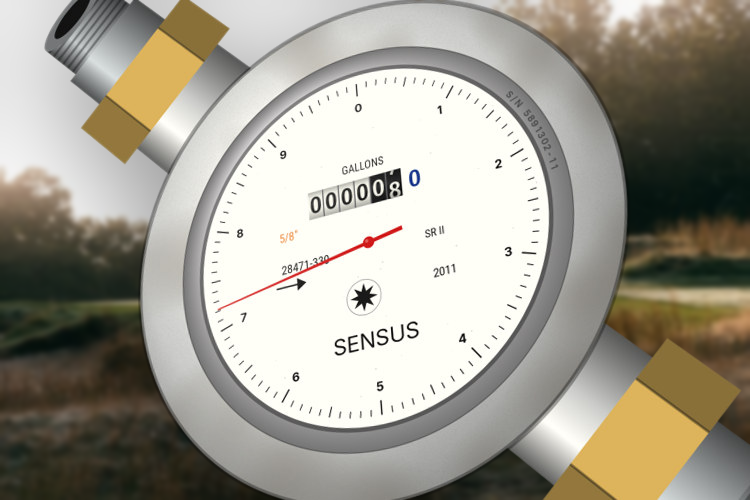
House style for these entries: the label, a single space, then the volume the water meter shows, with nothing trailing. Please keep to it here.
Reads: 77.2 gal
